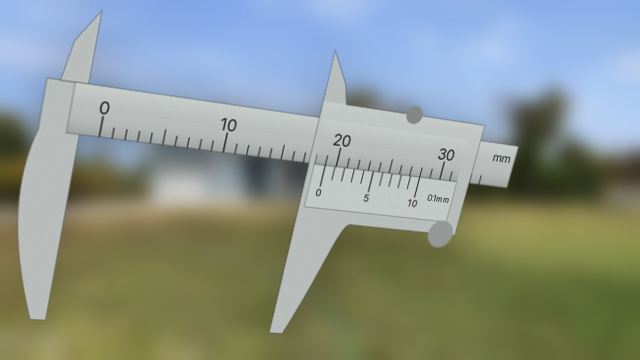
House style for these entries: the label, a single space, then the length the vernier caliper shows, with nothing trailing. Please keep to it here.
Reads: 19.0 mm
